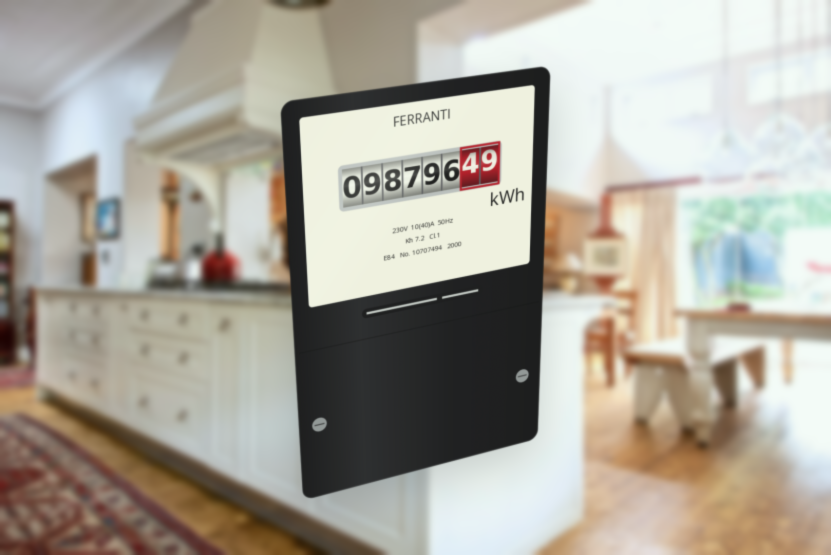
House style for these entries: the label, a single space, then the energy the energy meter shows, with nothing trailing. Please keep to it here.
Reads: 98796.49 kWh
